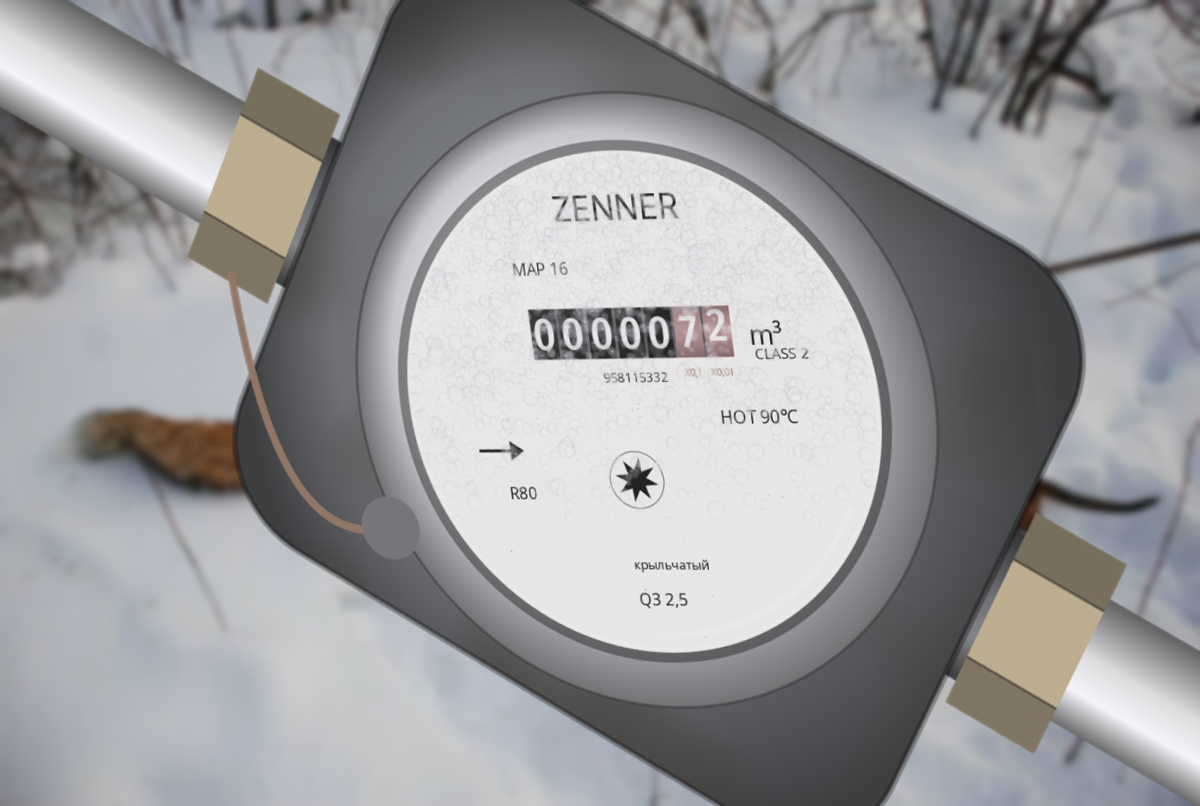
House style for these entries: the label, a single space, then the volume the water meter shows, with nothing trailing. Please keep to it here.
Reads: 0.72 m³
